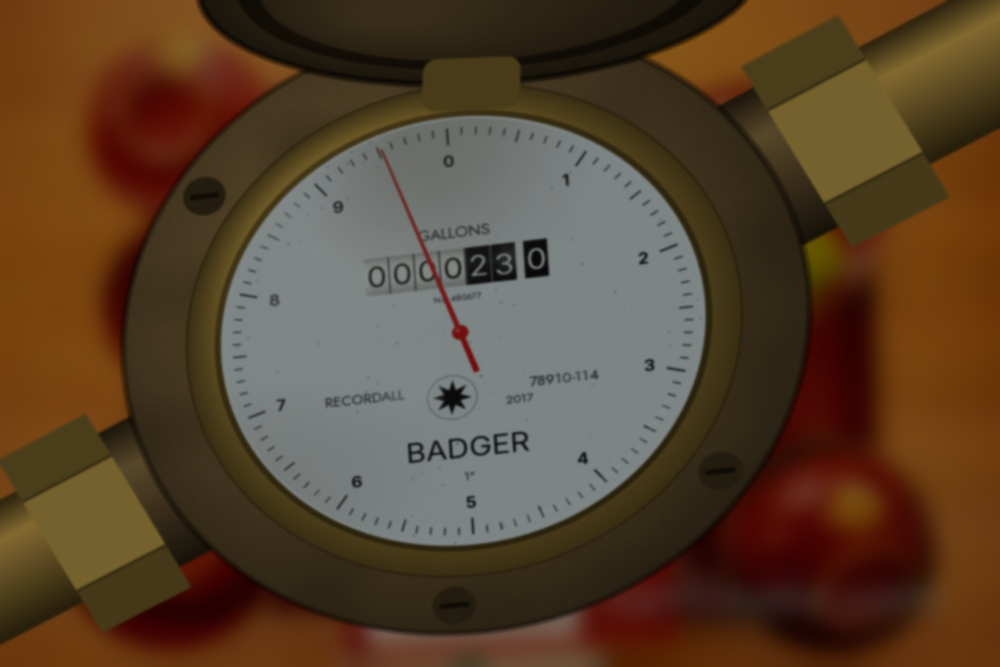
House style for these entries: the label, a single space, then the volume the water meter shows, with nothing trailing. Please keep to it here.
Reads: 229.5 gal
